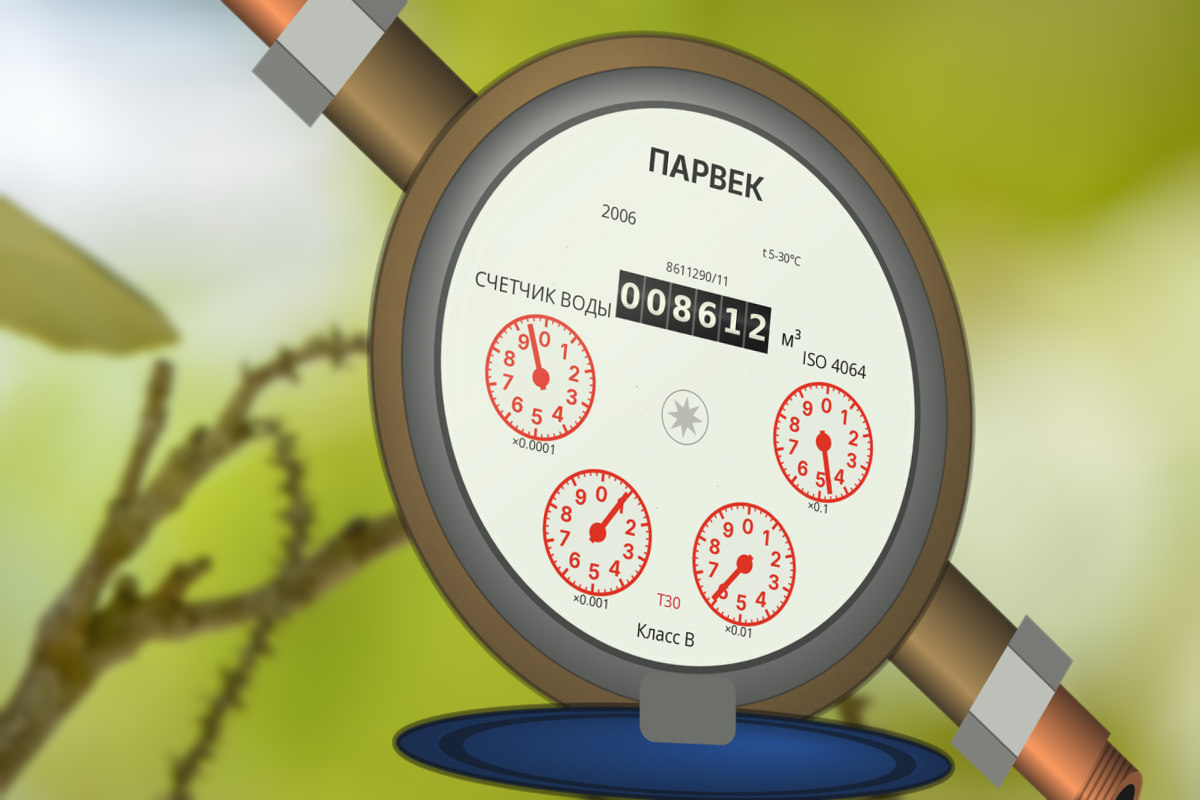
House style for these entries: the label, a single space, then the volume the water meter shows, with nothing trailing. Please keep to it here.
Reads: 8612.4609 m³
